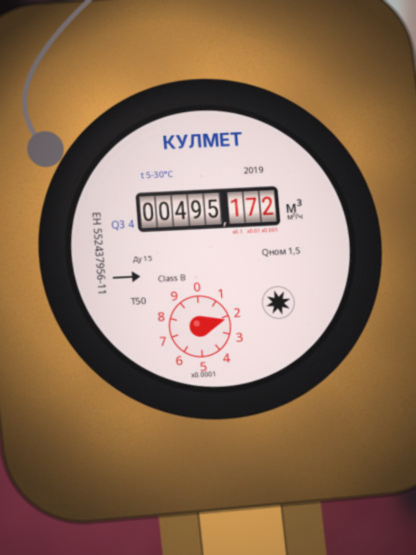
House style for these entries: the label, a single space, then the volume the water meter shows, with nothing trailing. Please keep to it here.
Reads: 495.1722 m³
